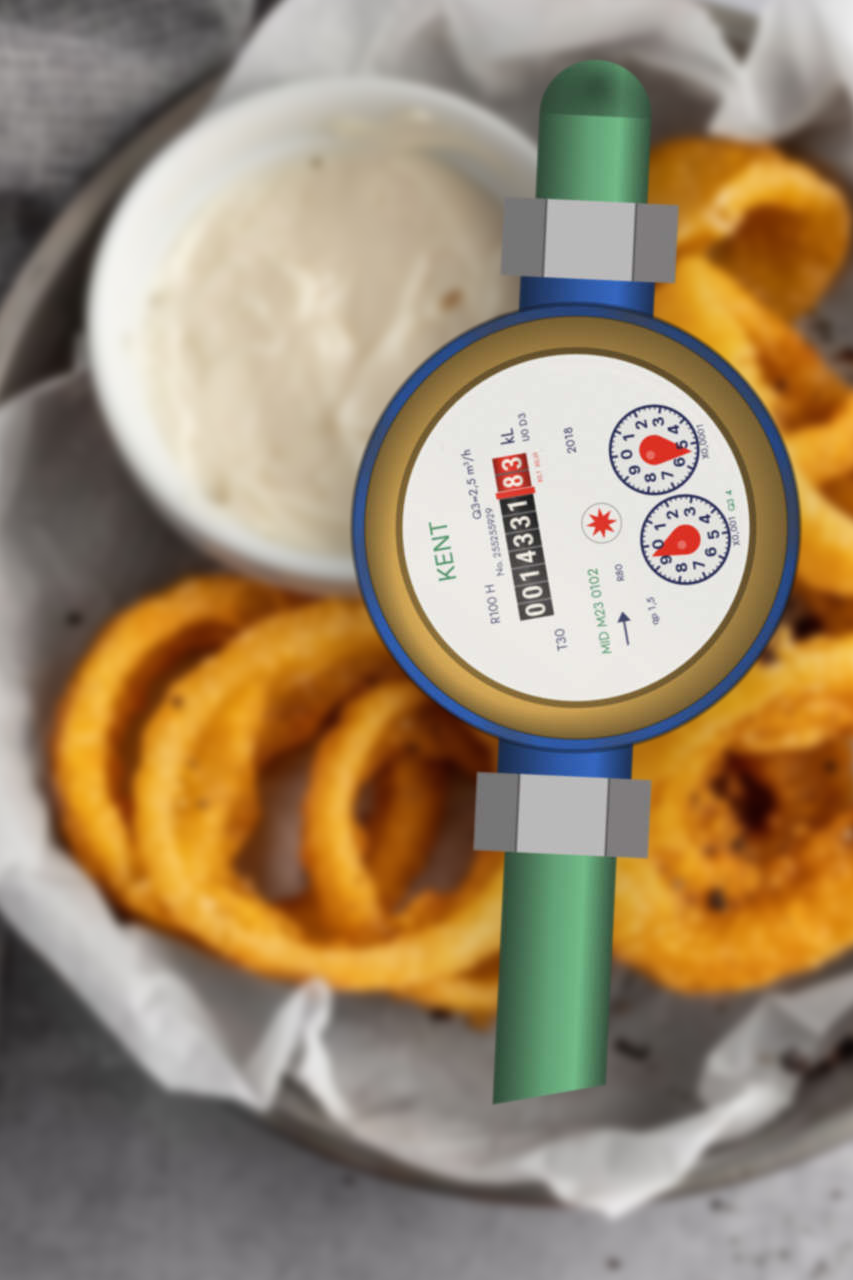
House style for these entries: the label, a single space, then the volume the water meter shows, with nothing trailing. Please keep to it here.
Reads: 14331.8295 kL
